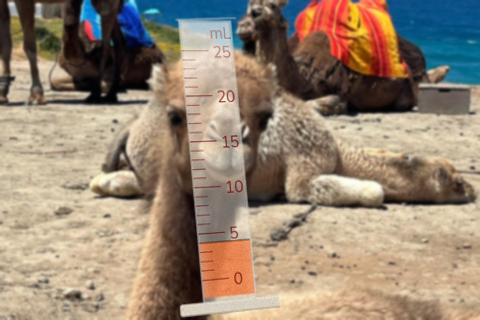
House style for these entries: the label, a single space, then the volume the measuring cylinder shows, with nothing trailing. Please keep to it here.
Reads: 4 mL
